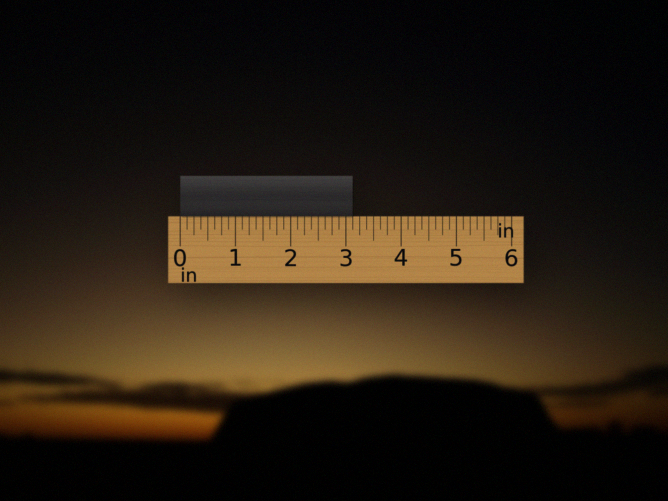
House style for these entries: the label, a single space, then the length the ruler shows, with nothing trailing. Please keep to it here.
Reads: 3.125 in
